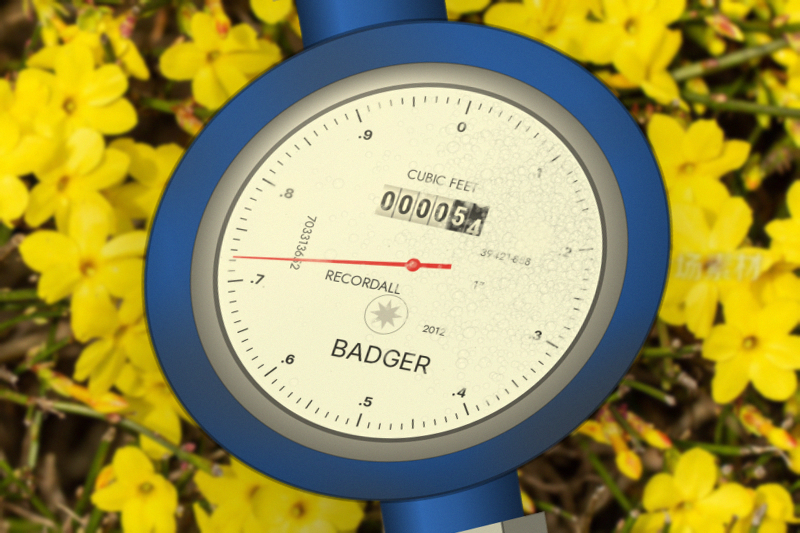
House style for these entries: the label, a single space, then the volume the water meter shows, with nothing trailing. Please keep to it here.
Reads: 53.72 ft³
